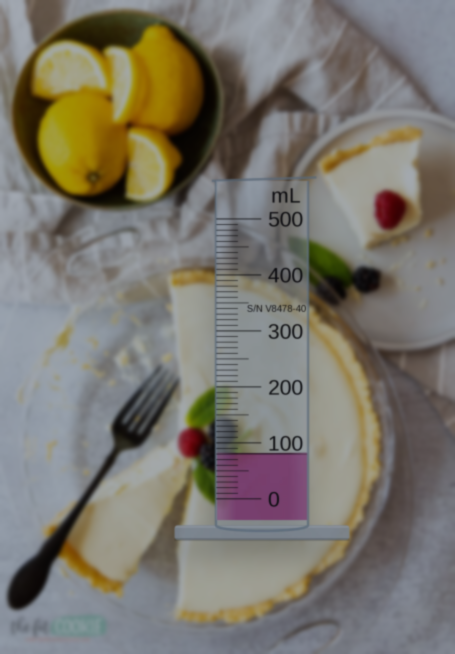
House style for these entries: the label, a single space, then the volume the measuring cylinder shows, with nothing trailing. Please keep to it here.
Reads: 80 mL
